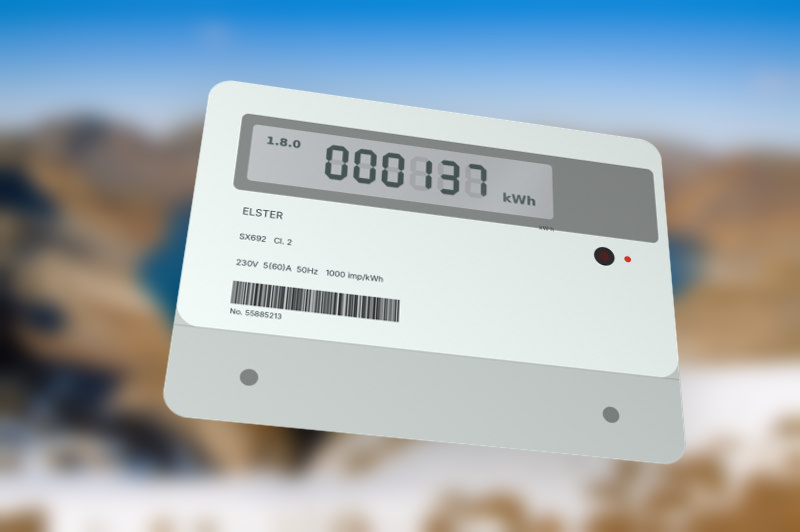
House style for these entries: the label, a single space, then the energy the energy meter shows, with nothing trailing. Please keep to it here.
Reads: 137 kWh
